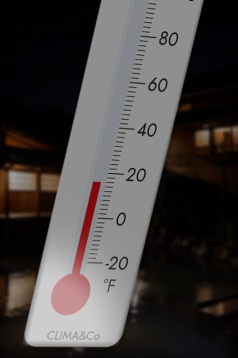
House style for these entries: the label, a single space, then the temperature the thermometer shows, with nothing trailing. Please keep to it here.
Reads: 16 °F
